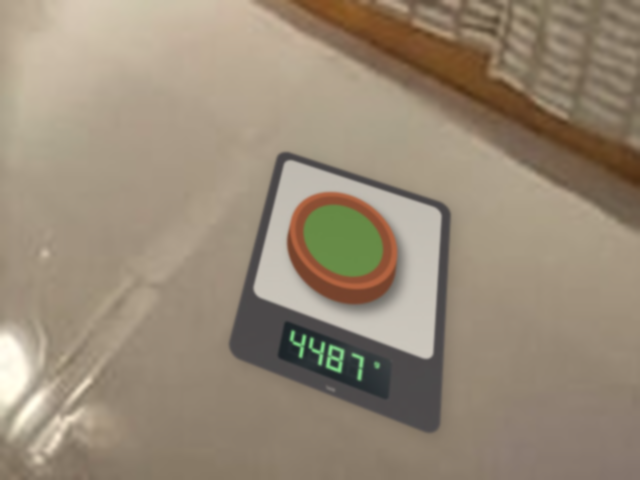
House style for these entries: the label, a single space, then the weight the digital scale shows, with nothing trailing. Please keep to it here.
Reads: 4487 g
